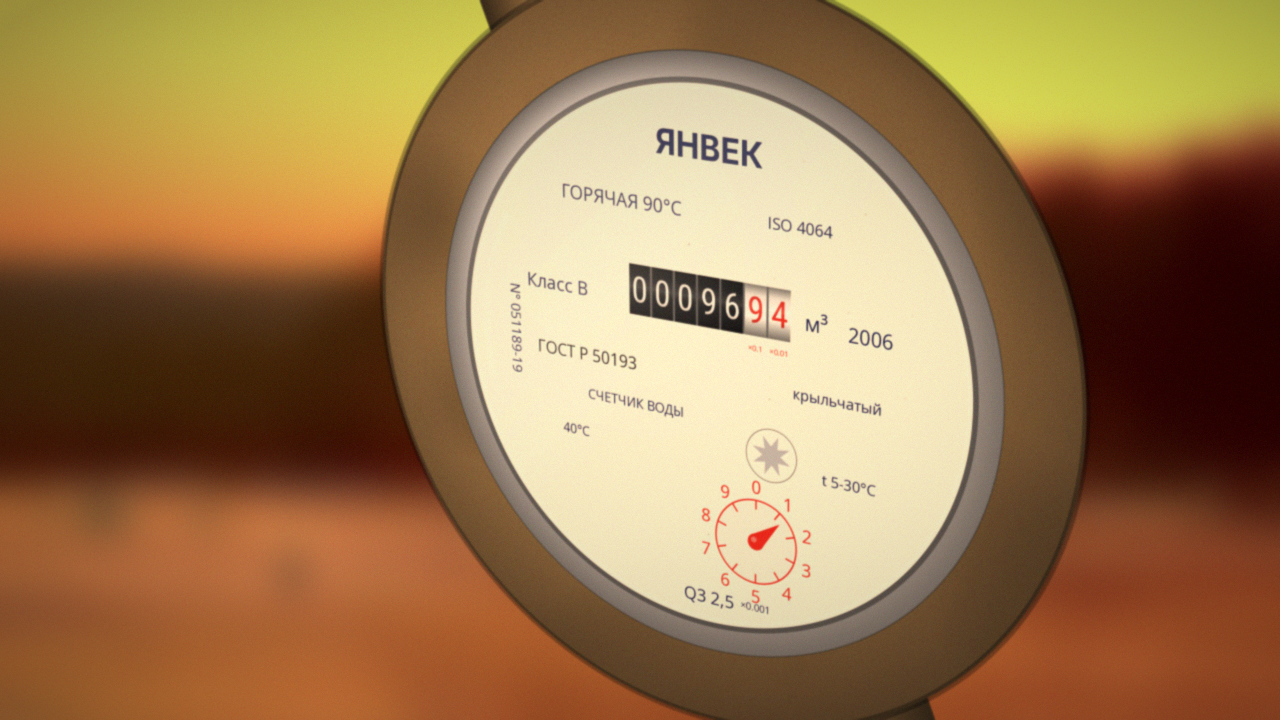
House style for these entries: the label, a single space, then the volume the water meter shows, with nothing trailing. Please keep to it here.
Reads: 96.941 m³
